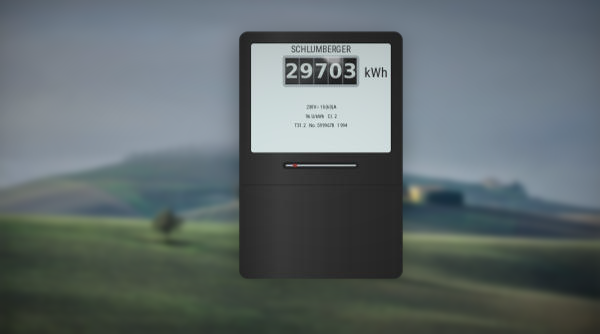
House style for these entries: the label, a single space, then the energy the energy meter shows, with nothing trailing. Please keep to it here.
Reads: 29703 kWh
